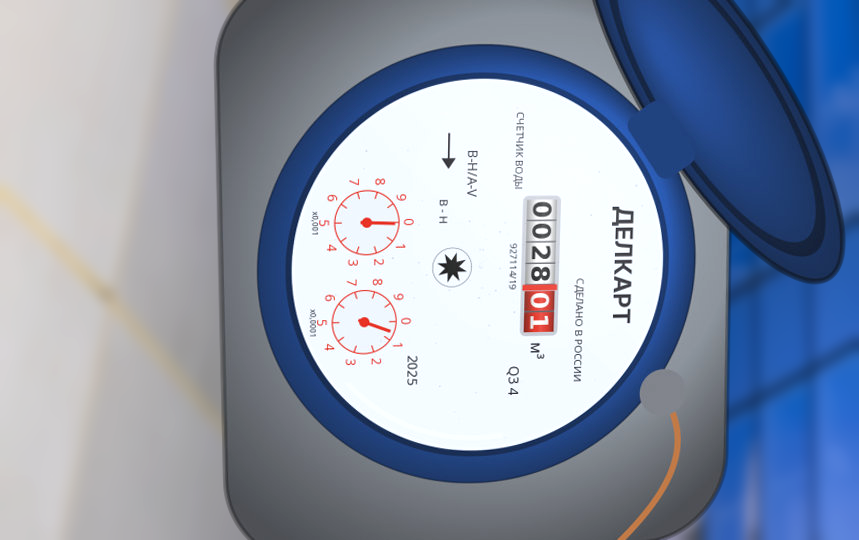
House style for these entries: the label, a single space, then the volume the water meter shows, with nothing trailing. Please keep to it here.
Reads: 28.0100 m³
